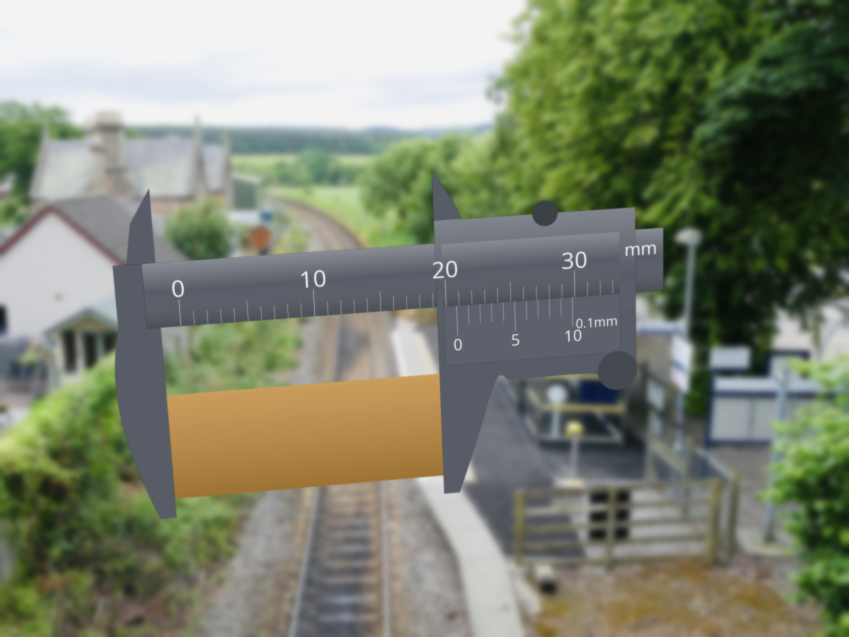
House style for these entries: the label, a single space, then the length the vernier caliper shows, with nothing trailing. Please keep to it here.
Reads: 20.8 mm
